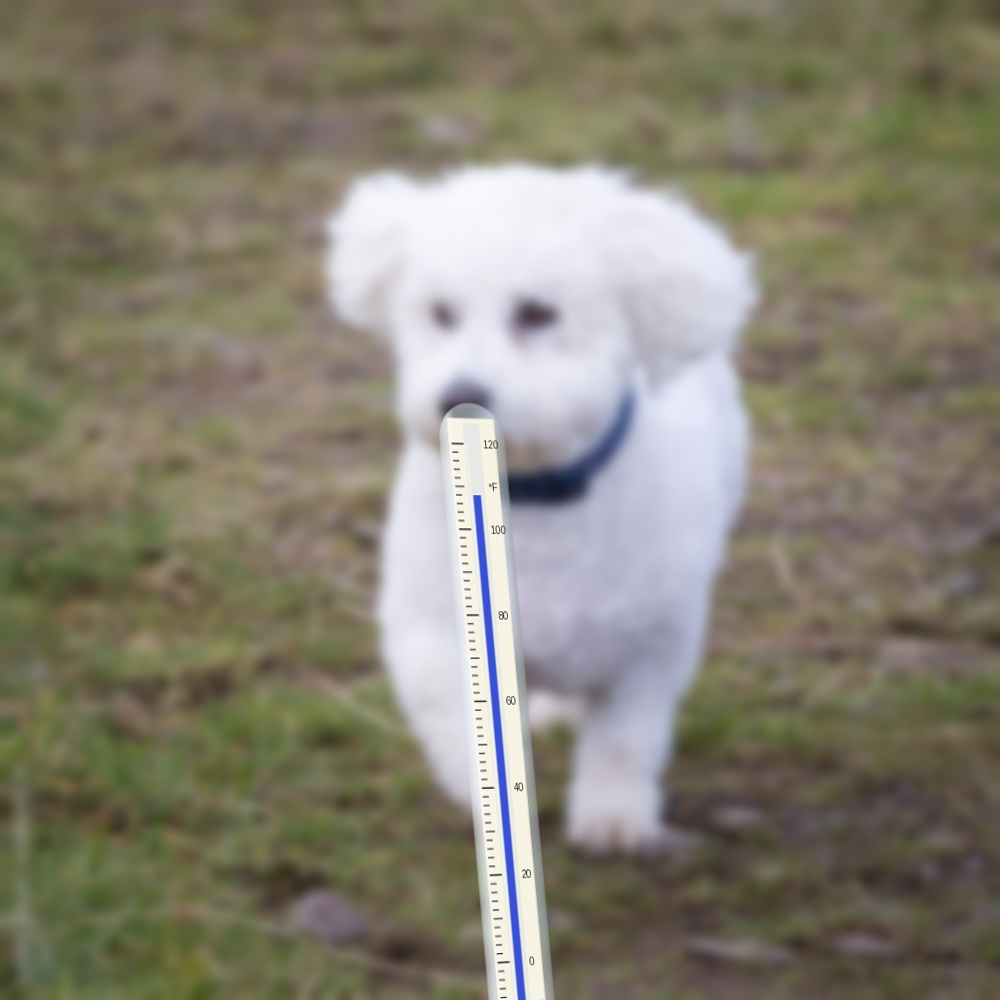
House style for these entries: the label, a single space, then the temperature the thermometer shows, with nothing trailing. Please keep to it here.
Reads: 108 °F
